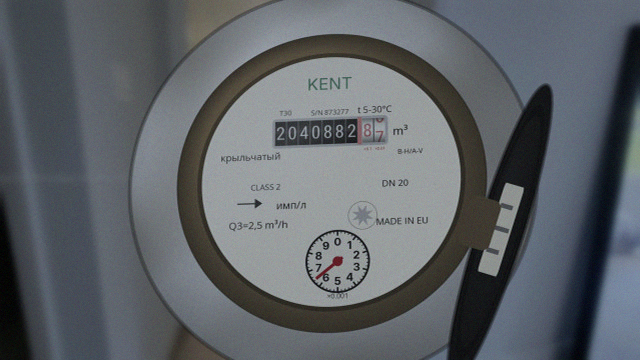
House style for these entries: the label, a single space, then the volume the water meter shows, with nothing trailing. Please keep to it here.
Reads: 2040882.866 m³
